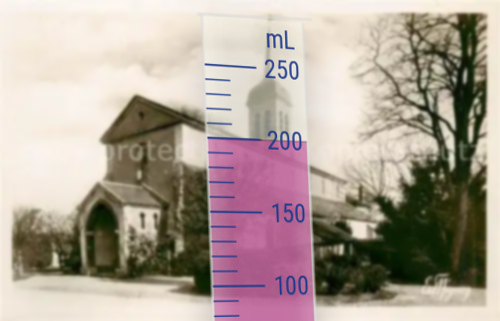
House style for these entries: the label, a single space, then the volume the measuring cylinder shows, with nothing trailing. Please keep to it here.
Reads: 200 mL
